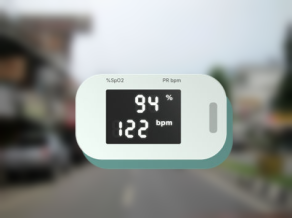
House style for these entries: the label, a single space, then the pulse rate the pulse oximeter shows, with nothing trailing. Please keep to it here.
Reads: 122 bpm
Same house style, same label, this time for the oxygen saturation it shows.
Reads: 94 %
